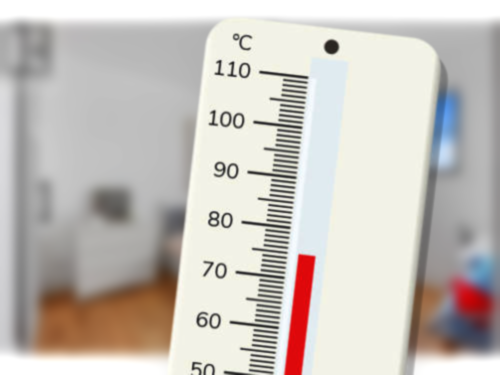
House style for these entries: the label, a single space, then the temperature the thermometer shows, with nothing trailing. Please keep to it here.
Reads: 75 °C
